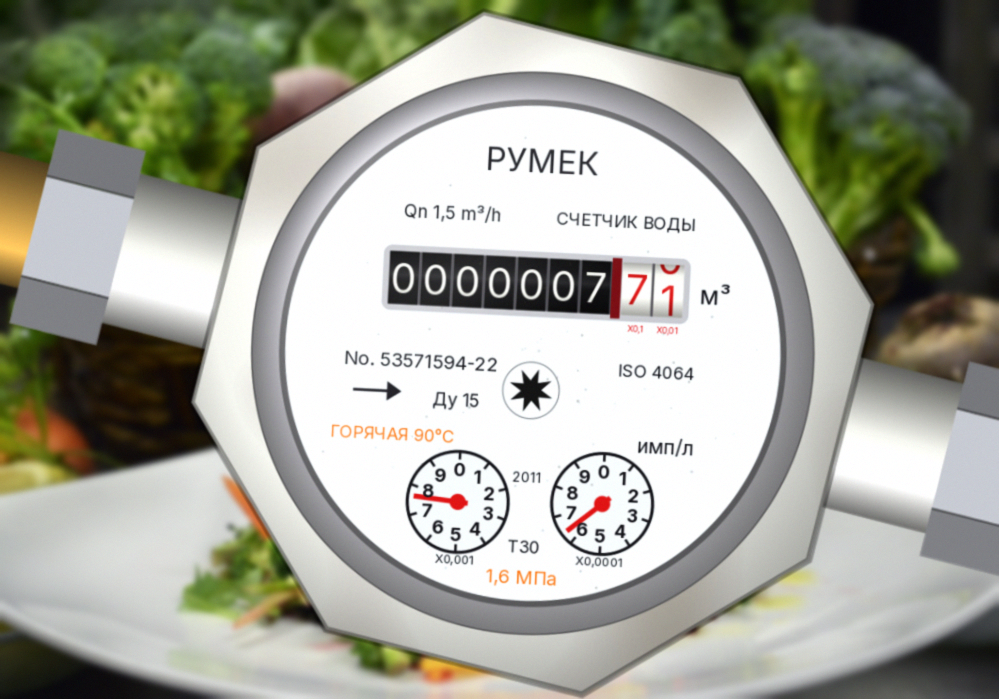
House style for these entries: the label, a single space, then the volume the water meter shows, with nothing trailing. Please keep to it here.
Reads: 7.7076 m³
